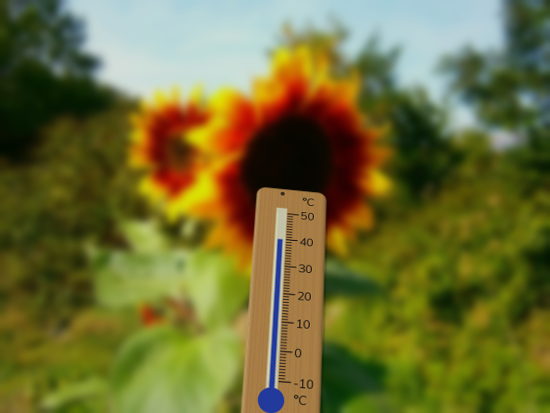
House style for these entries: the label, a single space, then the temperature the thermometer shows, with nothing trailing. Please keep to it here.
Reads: 40 °C
